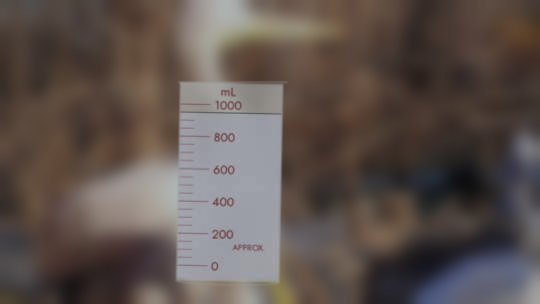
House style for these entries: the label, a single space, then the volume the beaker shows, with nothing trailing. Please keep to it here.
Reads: 950 mL
